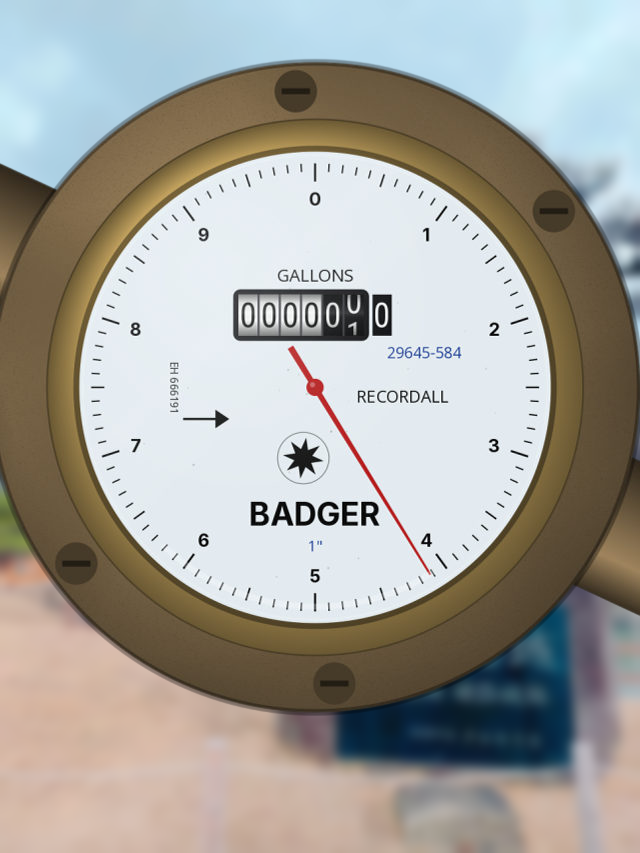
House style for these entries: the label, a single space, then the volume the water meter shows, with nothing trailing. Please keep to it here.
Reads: 4.1 gal
